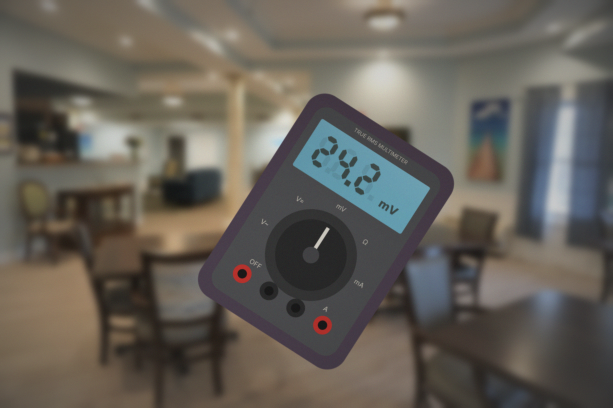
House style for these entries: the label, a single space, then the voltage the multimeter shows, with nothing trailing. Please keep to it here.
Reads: 24.2 mV
